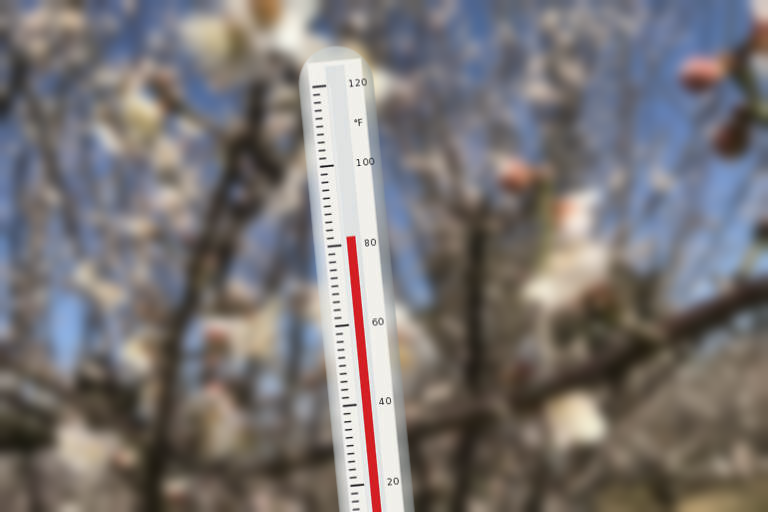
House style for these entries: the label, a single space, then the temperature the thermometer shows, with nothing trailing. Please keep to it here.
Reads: 82 °F
